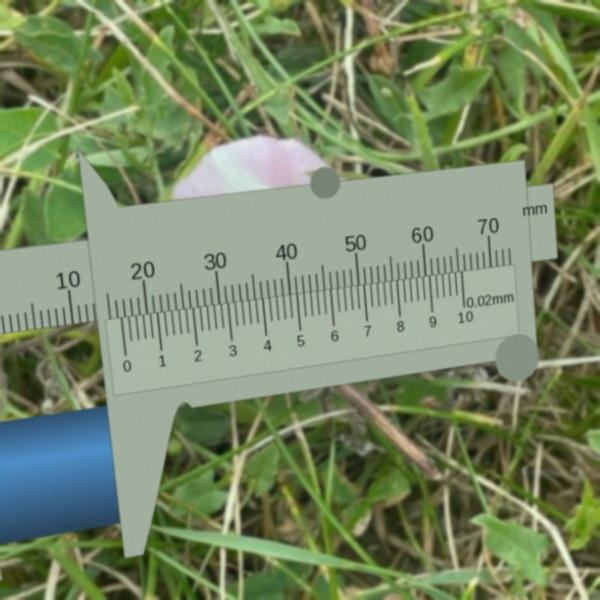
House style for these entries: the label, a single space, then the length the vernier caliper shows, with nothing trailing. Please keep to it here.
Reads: 16.5 mm
